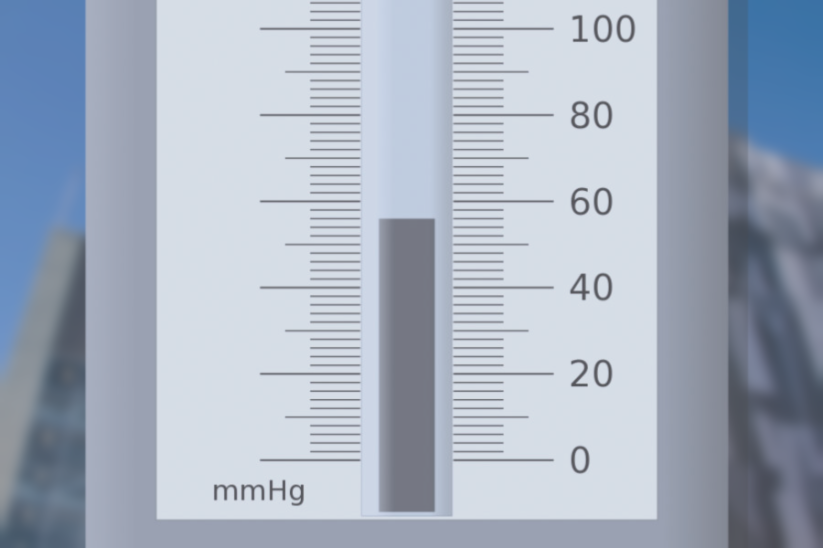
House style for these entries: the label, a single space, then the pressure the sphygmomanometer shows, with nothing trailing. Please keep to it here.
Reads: 56 mmHg
